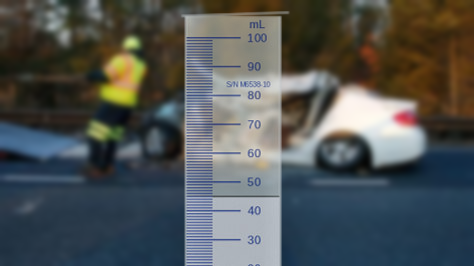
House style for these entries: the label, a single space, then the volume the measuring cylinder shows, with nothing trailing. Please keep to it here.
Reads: 45 mL
